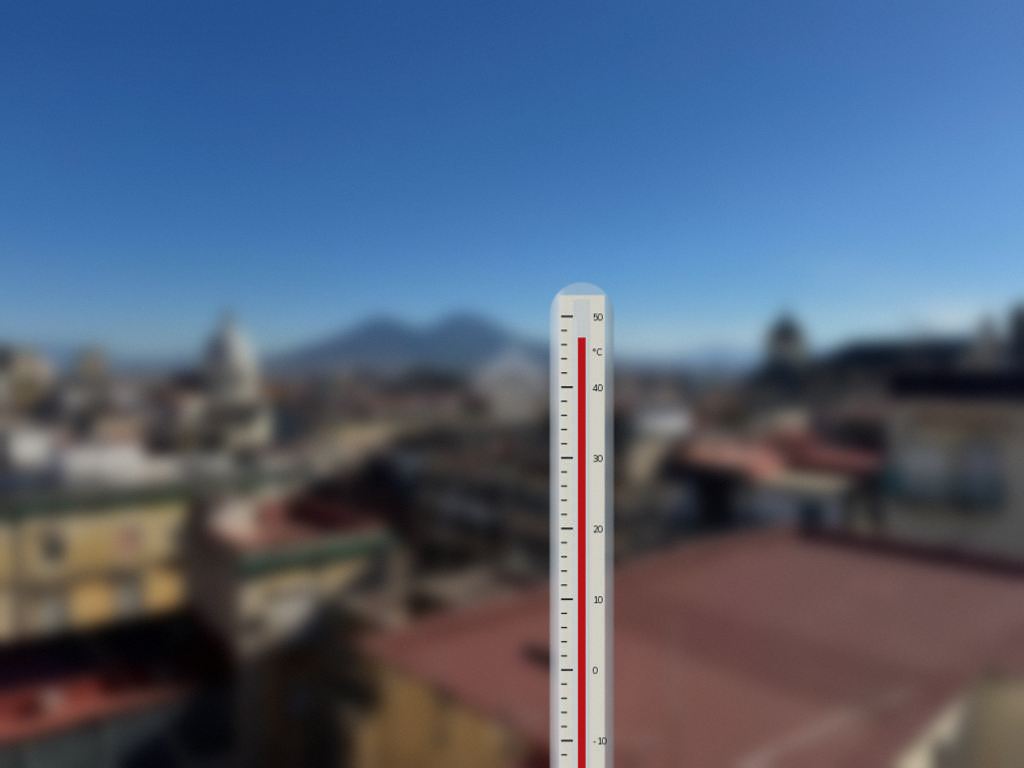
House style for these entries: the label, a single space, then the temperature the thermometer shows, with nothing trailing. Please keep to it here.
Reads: 47 °C
